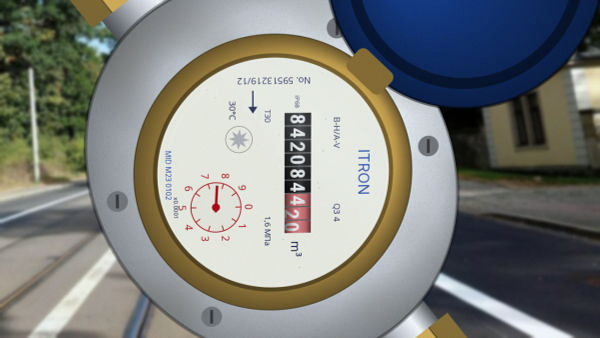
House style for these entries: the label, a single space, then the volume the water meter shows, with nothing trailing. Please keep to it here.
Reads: 842084.4197 m³
